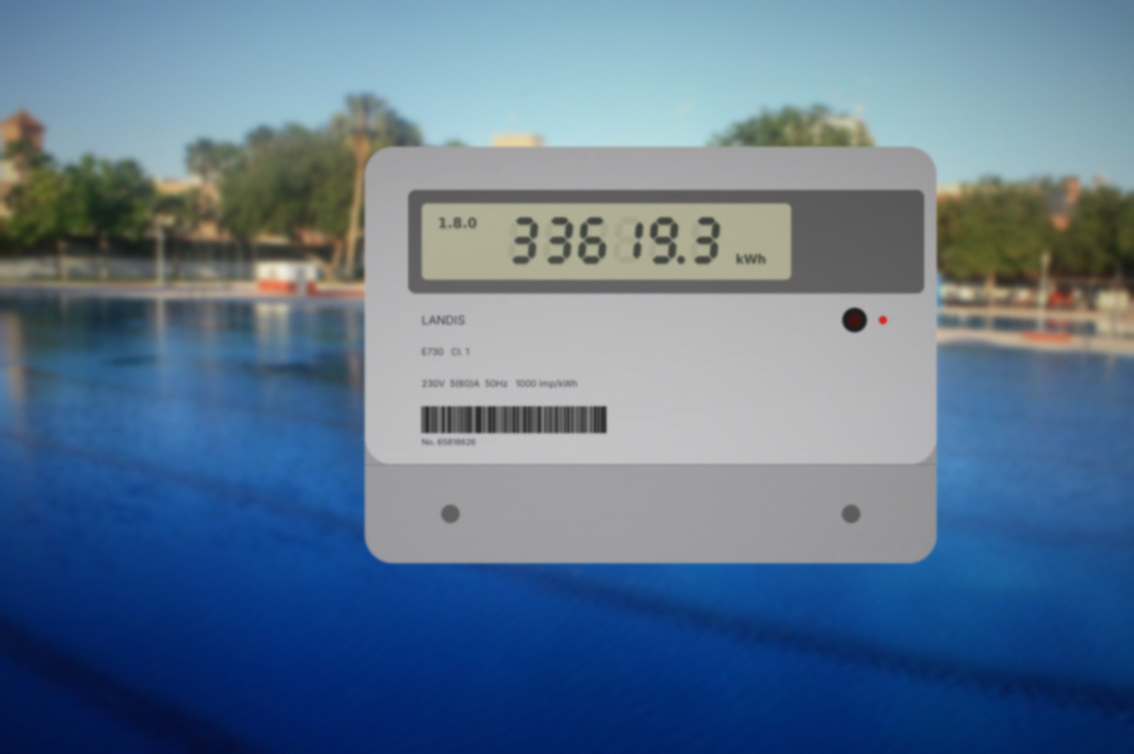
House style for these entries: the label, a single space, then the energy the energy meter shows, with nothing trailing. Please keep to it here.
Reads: 33619.3 kWh
